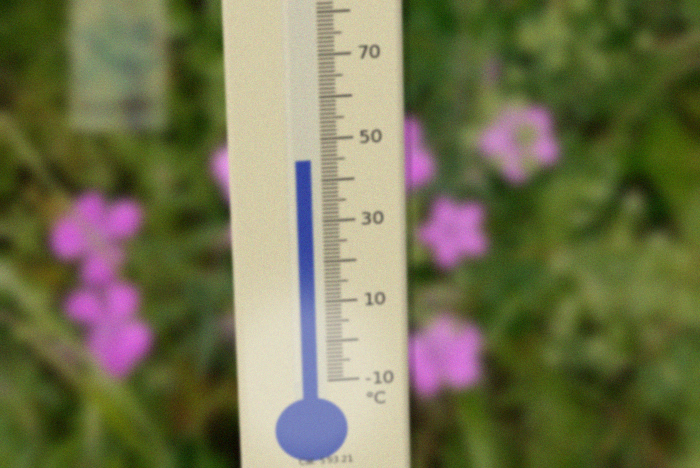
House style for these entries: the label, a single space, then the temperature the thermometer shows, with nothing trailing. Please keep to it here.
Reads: 45 °C
